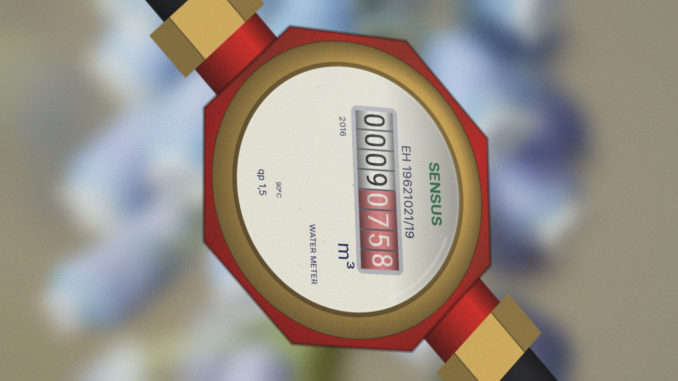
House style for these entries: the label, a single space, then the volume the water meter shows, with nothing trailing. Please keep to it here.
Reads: 9.0758 m³
